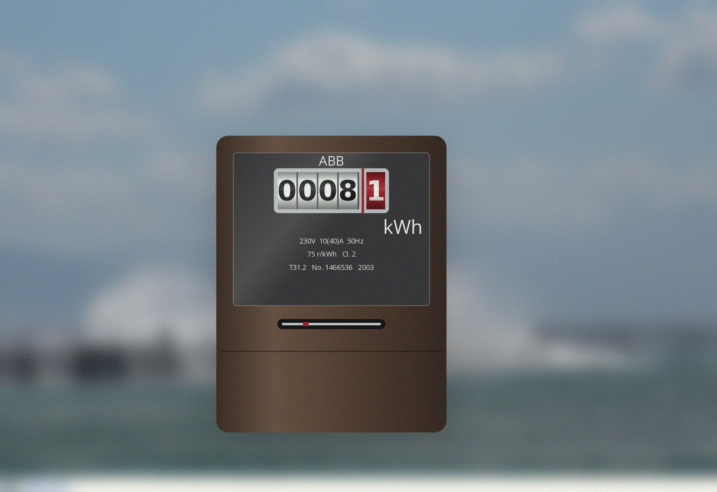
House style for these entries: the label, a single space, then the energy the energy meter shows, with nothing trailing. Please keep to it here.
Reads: 8.1 kWh
